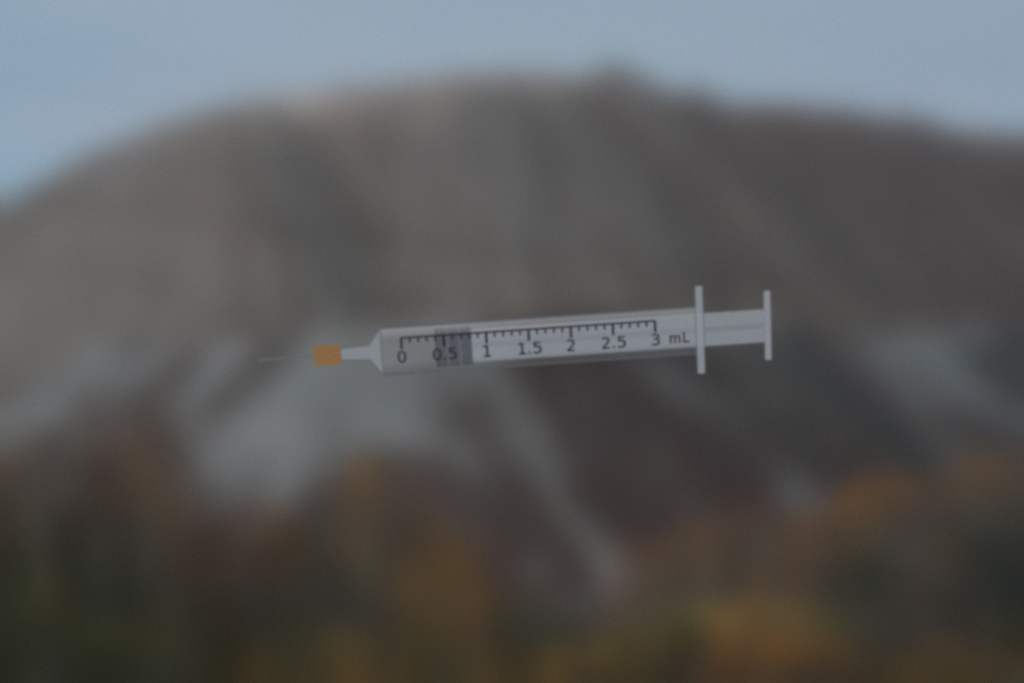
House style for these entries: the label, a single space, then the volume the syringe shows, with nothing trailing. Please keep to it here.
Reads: 0.4 mL
